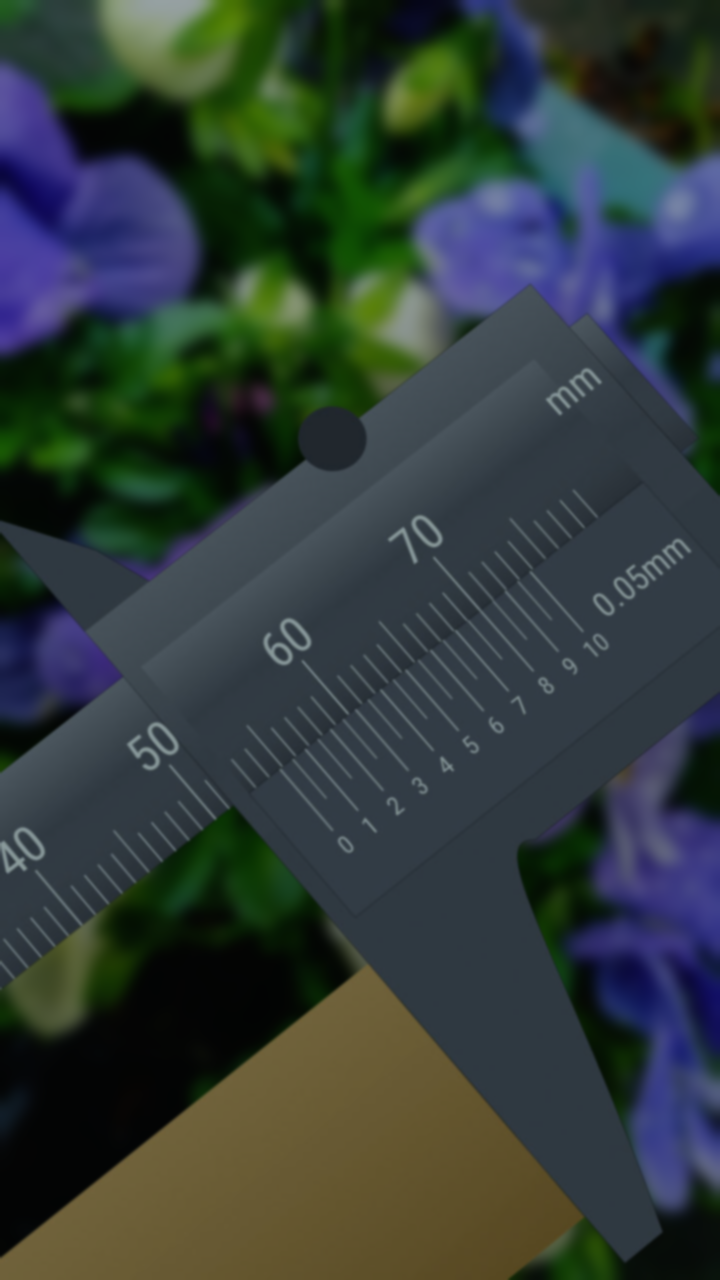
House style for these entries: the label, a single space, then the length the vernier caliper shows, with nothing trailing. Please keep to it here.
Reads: 54.8 mm
